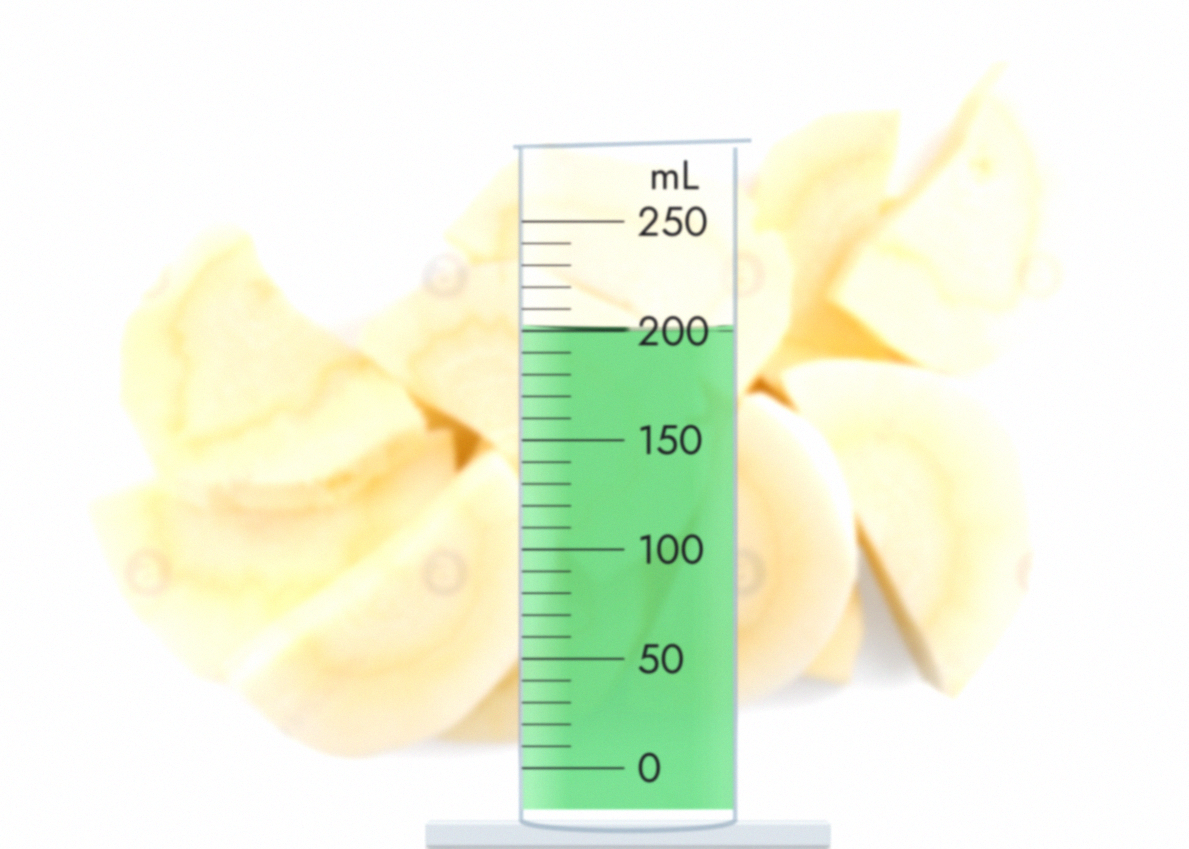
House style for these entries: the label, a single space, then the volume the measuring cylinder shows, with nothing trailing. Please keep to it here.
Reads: 200 mL
